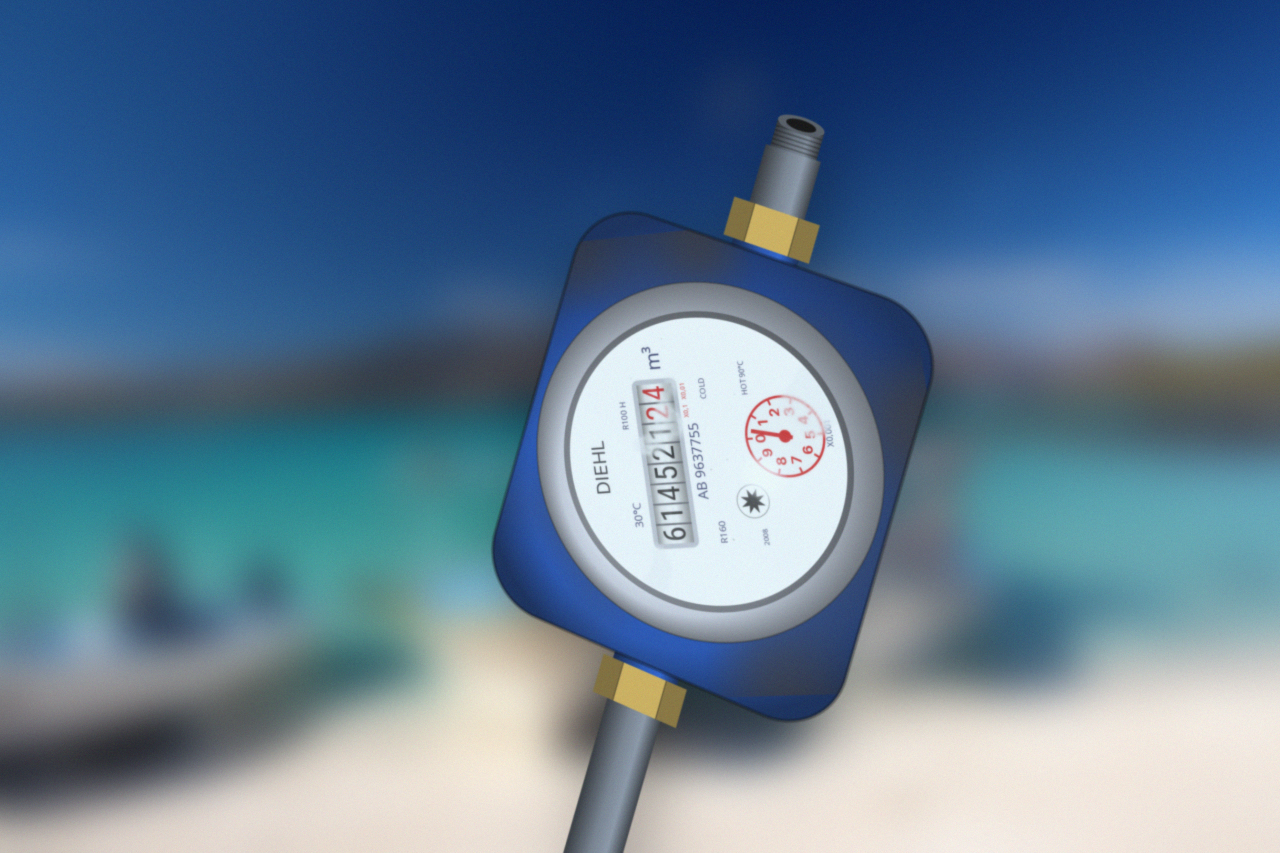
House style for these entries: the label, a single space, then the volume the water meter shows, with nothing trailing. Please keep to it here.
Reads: 614521.240 m³
